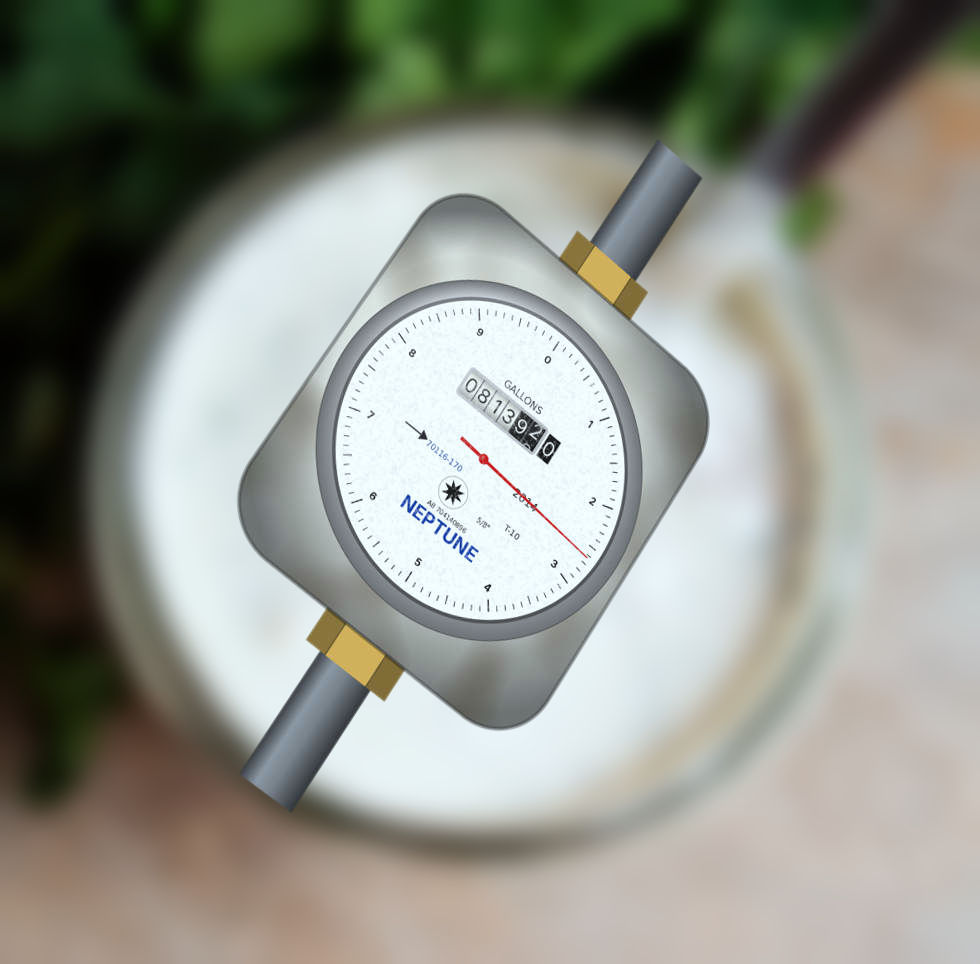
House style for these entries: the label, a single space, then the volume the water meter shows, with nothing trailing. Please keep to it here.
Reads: 813922.6 gal
